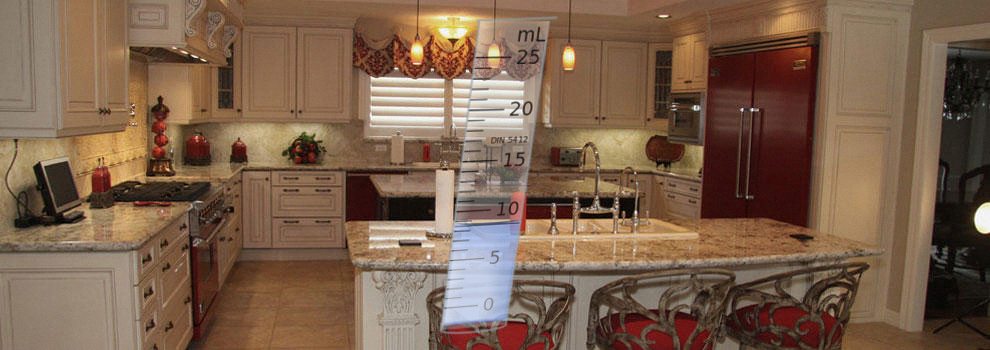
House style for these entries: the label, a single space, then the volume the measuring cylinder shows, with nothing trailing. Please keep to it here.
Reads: 8.5 mL
